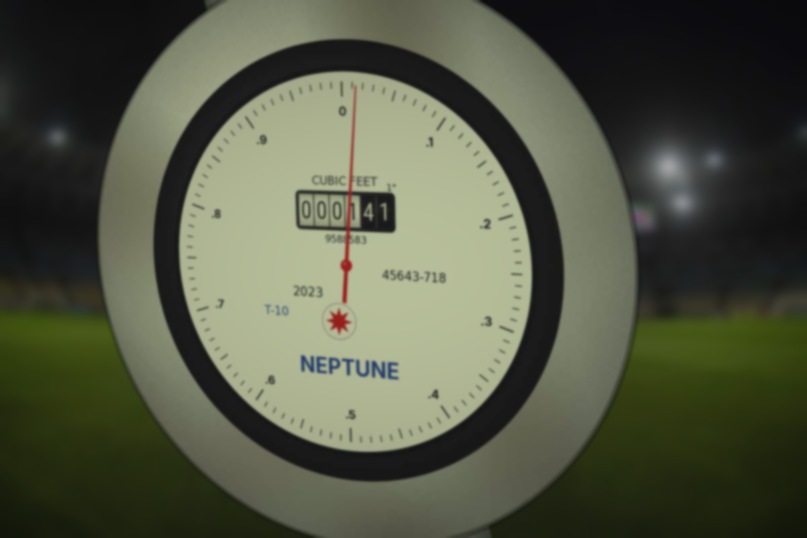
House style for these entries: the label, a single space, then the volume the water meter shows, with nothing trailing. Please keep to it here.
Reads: 141.01 ft³
